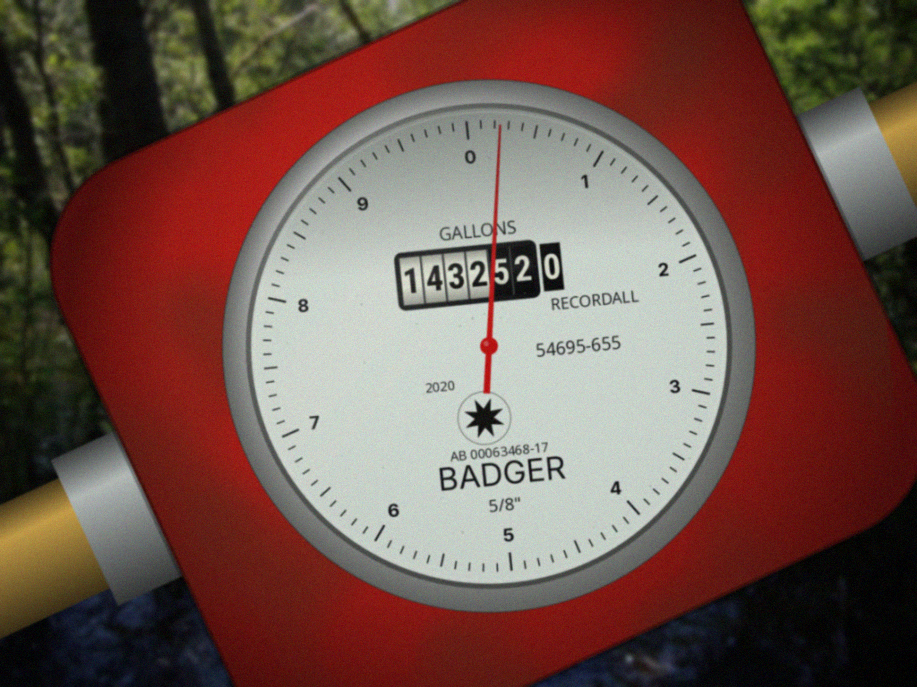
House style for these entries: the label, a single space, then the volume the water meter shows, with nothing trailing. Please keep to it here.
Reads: 1432520.2 gal
